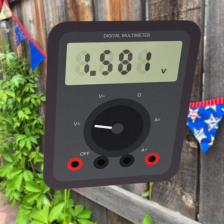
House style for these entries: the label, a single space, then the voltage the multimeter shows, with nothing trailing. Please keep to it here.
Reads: 1.581 V
